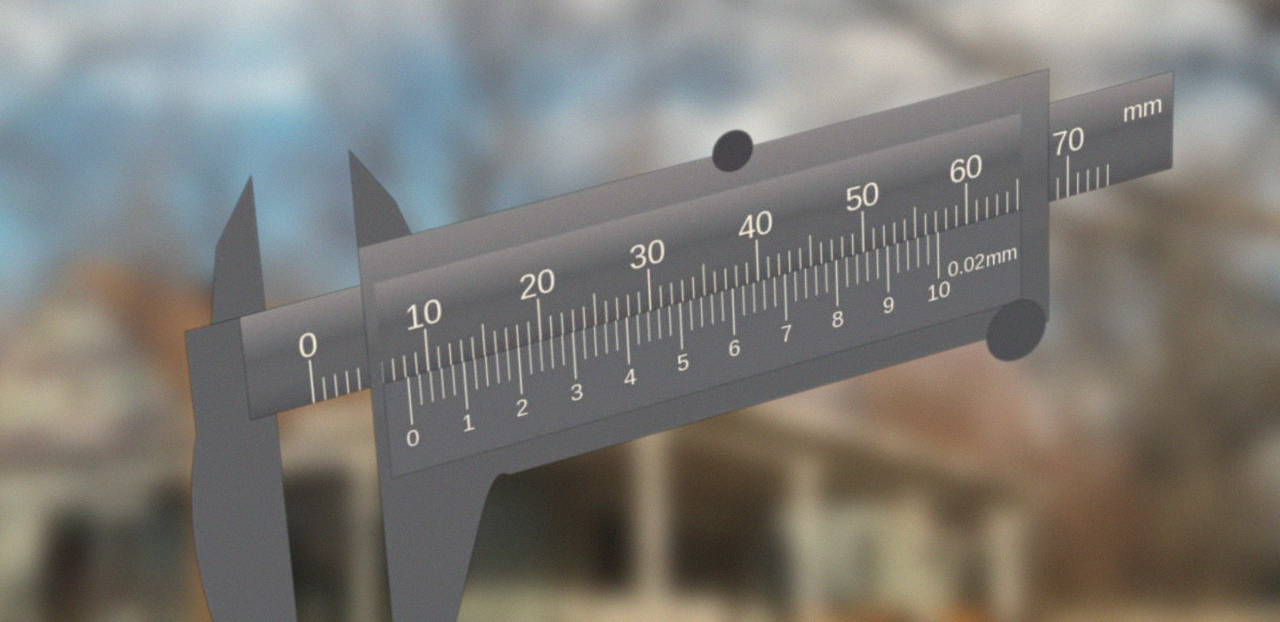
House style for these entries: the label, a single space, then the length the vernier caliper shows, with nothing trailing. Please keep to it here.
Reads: 8.2 mm
